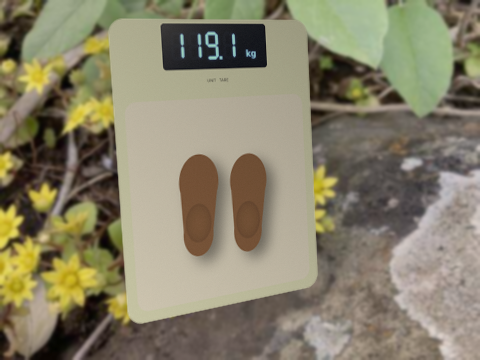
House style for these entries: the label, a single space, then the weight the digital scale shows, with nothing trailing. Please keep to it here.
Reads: 119.1 kg
